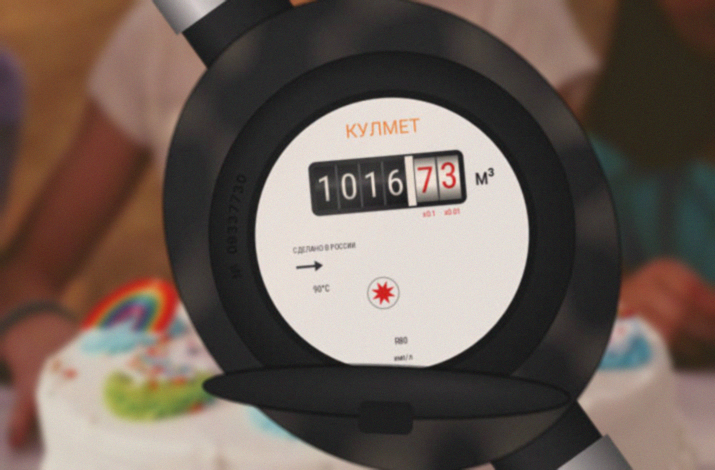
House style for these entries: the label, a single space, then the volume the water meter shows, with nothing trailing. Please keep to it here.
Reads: 1016.73 m³
